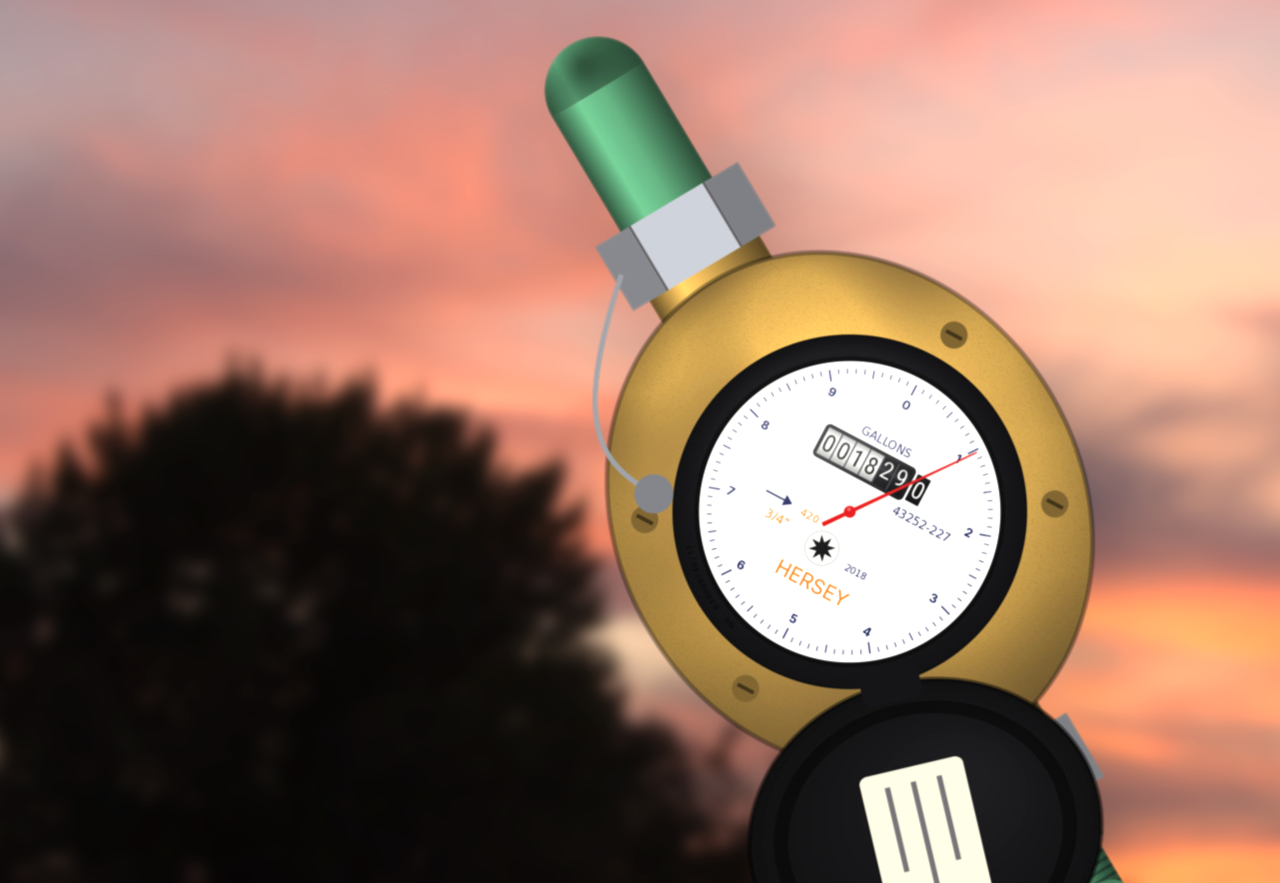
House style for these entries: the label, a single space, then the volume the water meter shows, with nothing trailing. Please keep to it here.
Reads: 18291.0 gal
